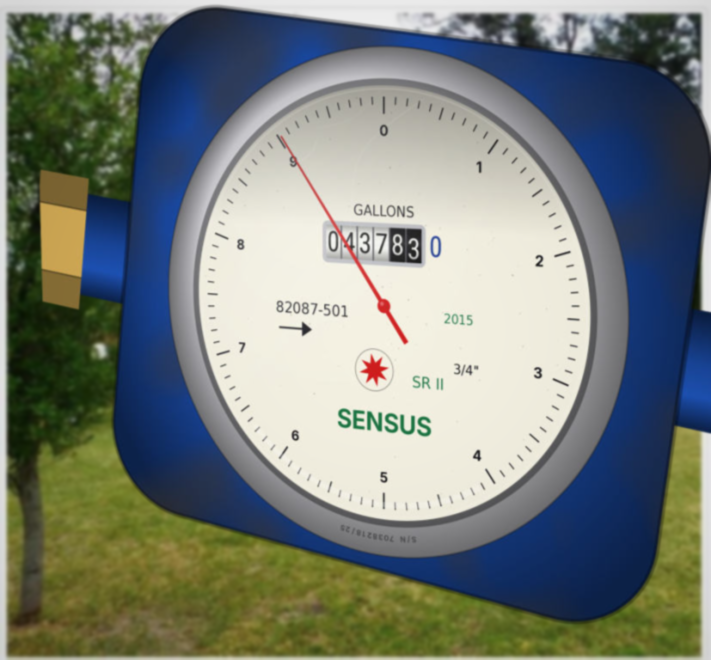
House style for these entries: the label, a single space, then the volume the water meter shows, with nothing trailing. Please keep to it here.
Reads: 437829.0 gal
